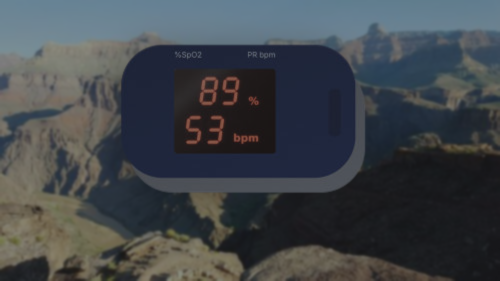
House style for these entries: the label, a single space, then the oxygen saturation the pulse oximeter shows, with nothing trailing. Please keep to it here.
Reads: 89 %
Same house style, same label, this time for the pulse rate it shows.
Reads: 53 bpm
